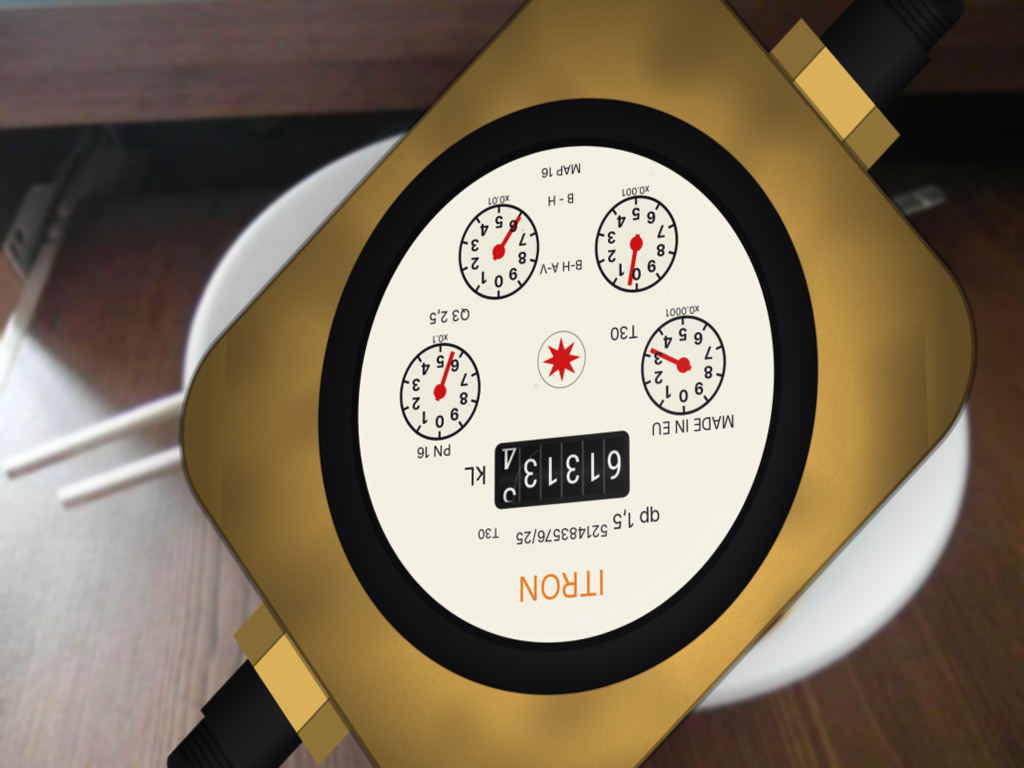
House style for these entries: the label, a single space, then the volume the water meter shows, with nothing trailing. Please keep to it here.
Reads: 613133.5603 kL
